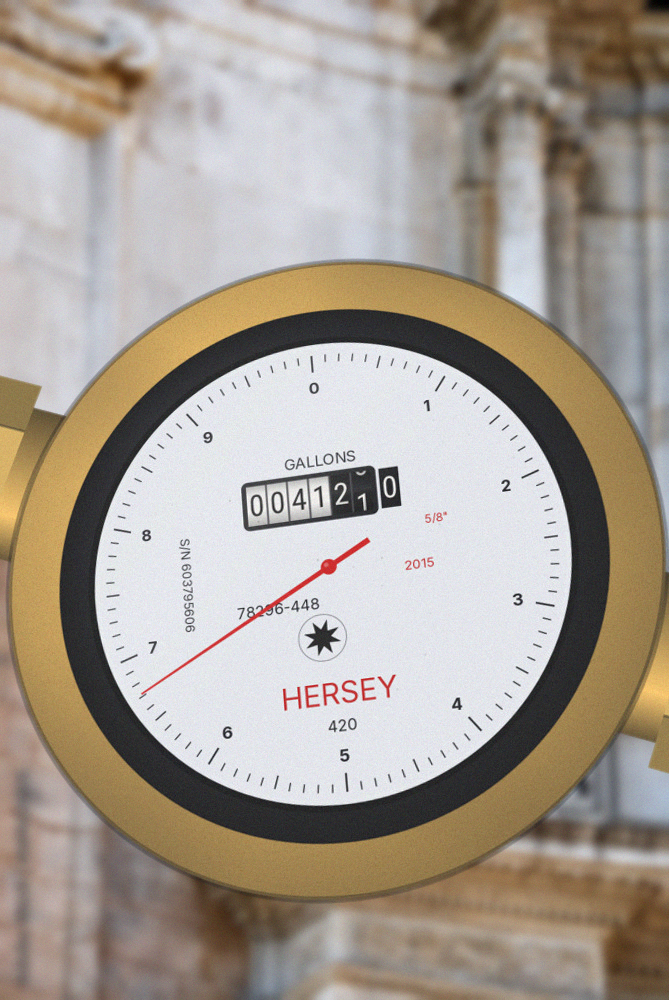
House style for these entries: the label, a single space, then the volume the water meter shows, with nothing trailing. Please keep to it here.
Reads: 41206.7 gal
